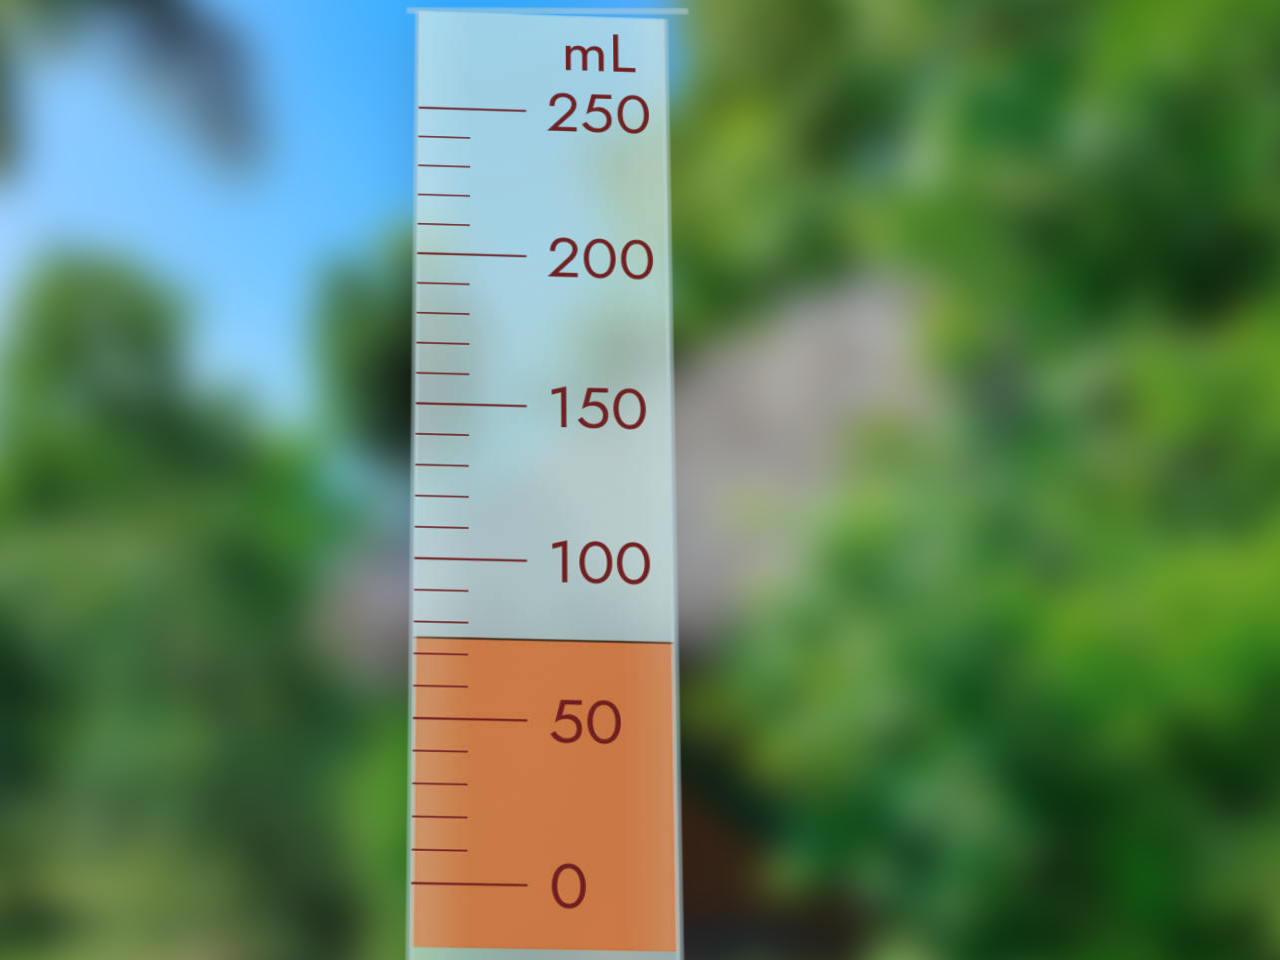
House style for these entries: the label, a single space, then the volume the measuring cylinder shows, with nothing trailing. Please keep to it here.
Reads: 75 mL
